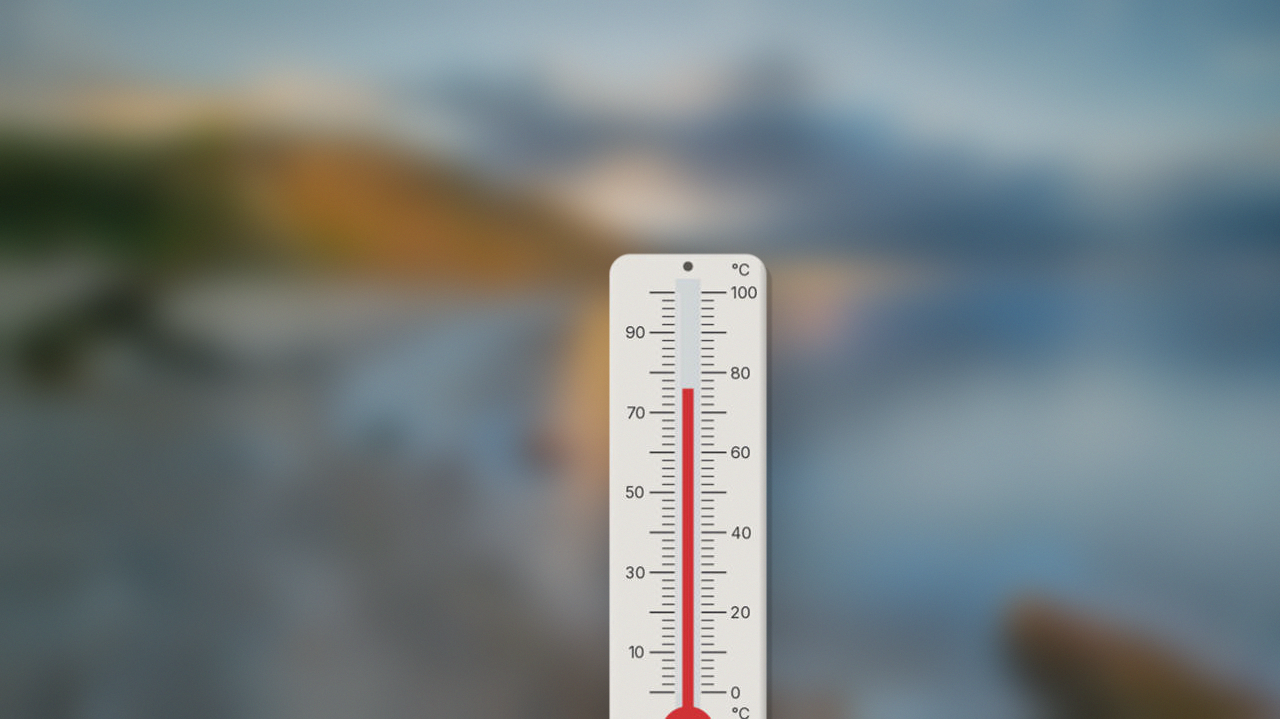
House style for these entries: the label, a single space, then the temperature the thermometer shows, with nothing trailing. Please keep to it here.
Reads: 76 °C
